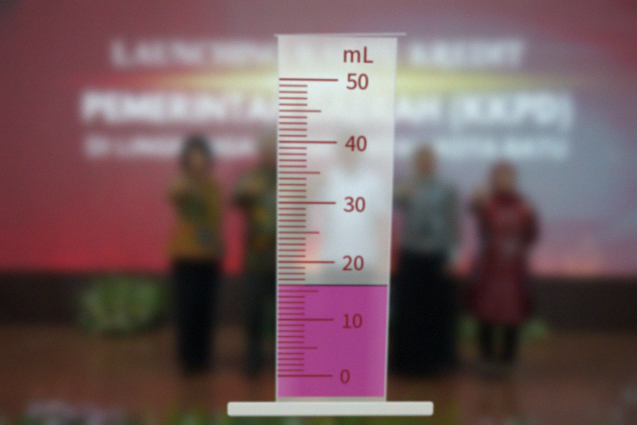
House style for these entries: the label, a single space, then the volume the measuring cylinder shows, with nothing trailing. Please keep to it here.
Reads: 16 mL
